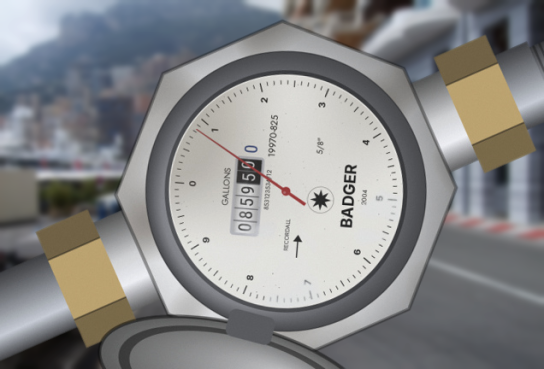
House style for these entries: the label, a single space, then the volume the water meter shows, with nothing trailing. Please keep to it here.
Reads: 859500.8 gal
